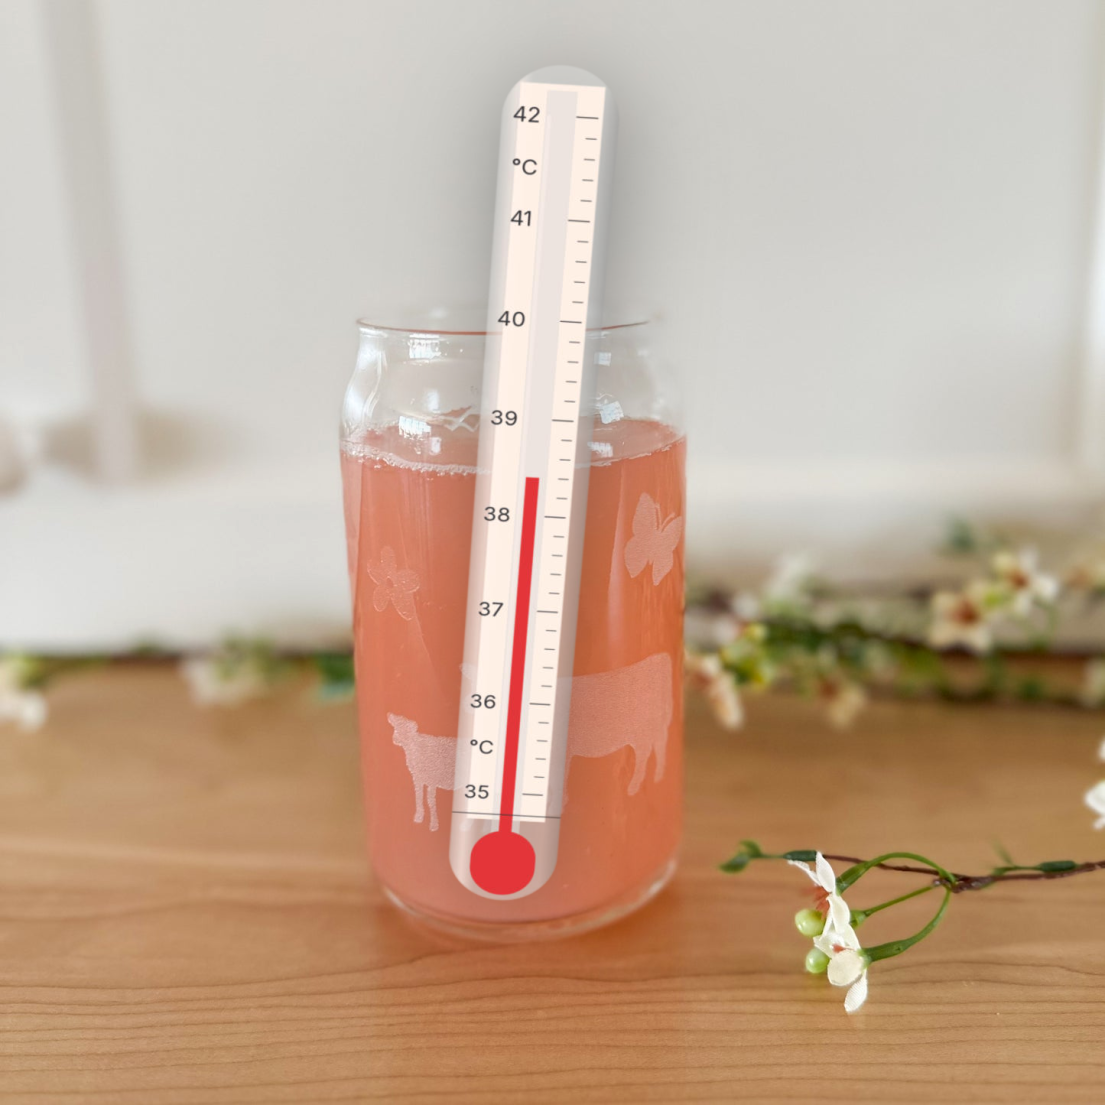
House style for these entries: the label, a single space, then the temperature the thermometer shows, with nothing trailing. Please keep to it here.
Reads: 38.4 °C
